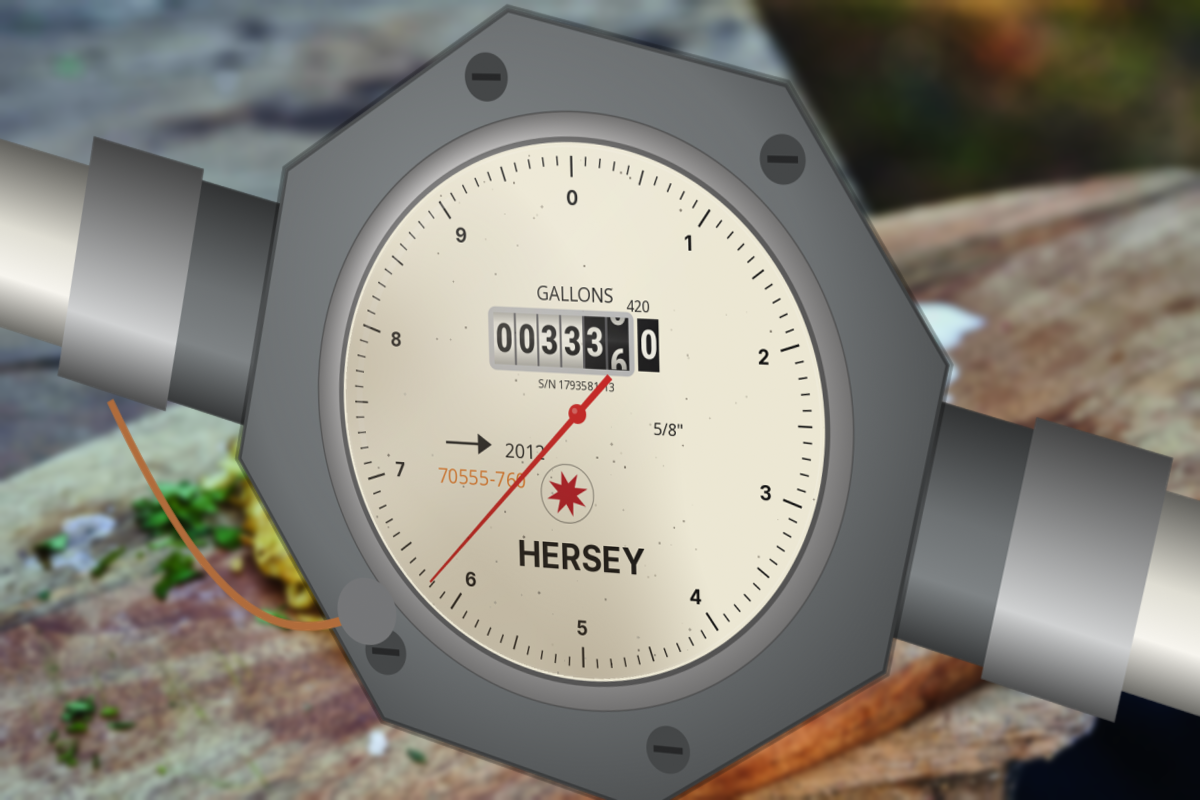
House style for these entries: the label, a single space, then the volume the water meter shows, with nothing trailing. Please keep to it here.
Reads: 33356.2 gal
